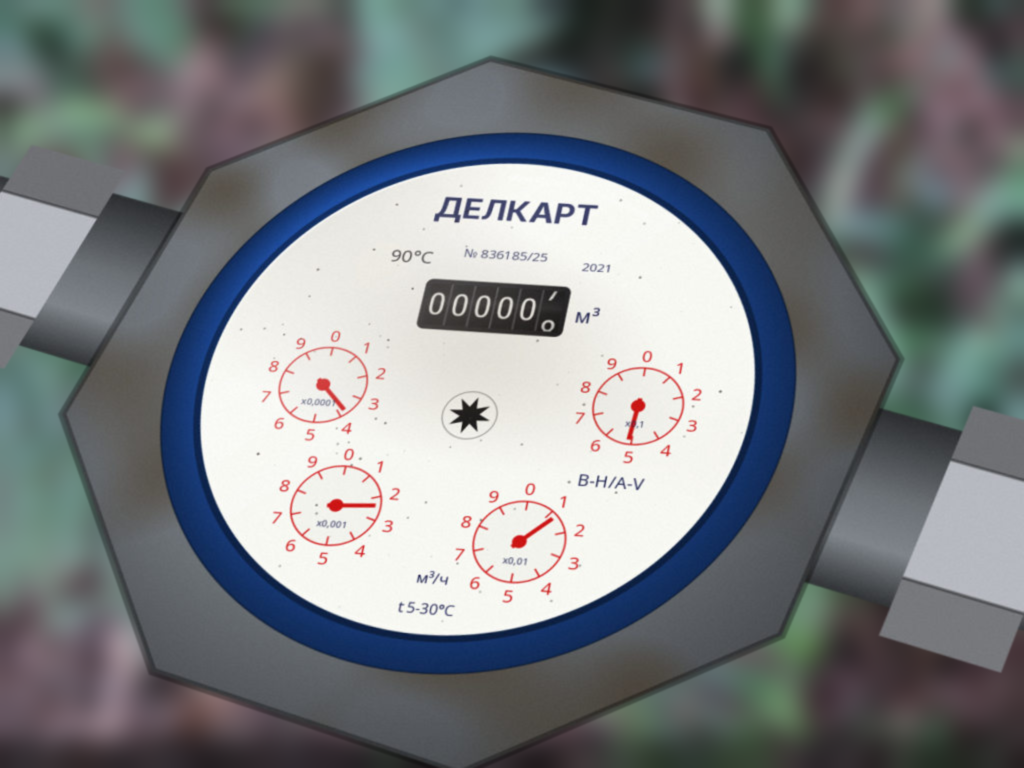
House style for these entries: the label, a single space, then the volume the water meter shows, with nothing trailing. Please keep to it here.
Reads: 7.5123 m³
